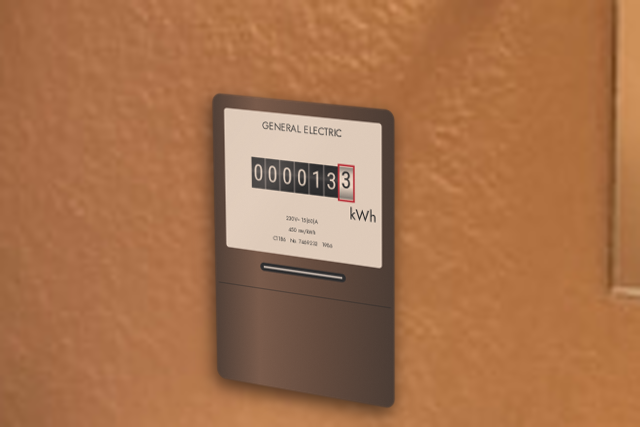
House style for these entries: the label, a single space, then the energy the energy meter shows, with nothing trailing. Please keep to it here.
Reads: 13.3 kWh
